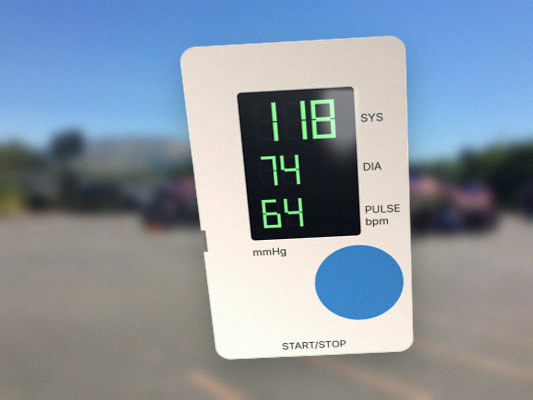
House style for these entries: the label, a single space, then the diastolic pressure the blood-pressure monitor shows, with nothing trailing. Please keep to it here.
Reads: 74 mmHg
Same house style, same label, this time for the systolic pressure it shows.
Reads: 118 mmHg
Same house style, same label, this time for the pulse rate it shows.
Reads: 64 bpm
